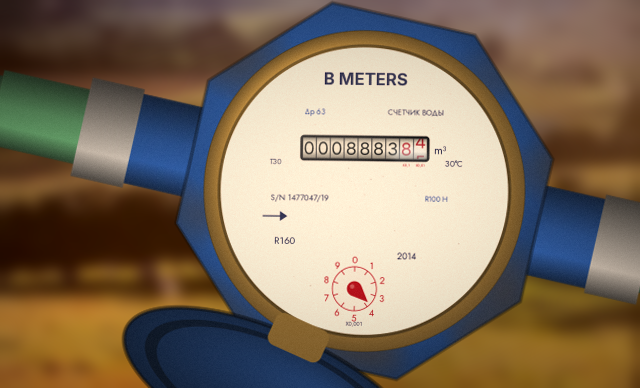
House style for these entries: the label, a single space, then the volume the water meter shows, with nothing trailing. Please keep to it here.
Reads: 8883.843 m³
